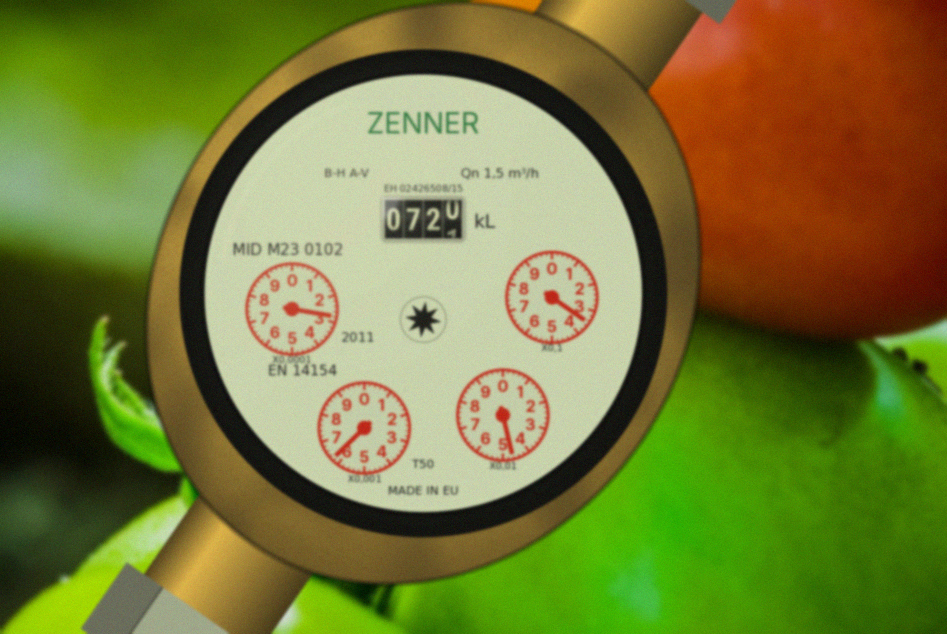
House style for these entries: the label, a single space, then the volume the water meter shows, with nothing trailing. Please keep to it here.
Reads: 720.3462 kL
